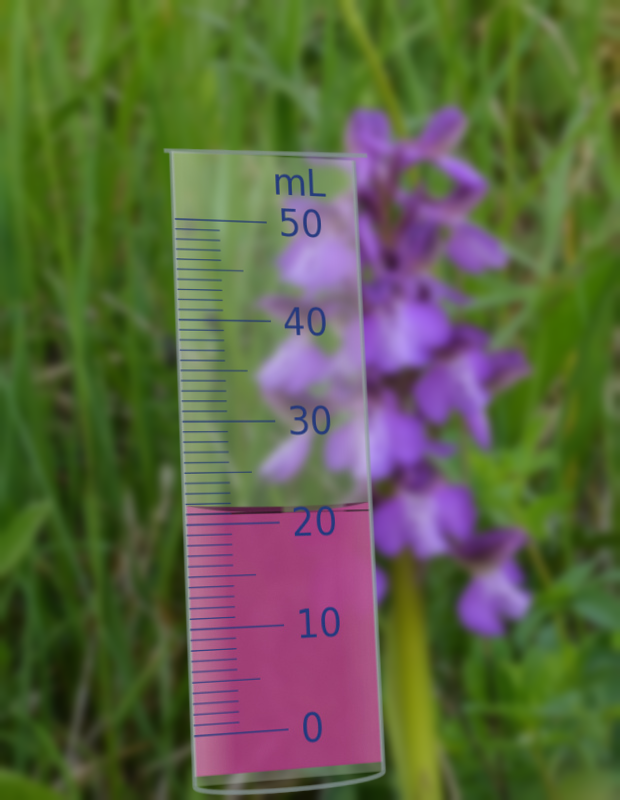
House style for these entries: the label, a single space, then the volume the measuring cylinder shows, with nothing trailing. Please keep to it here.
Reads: 21 mL
